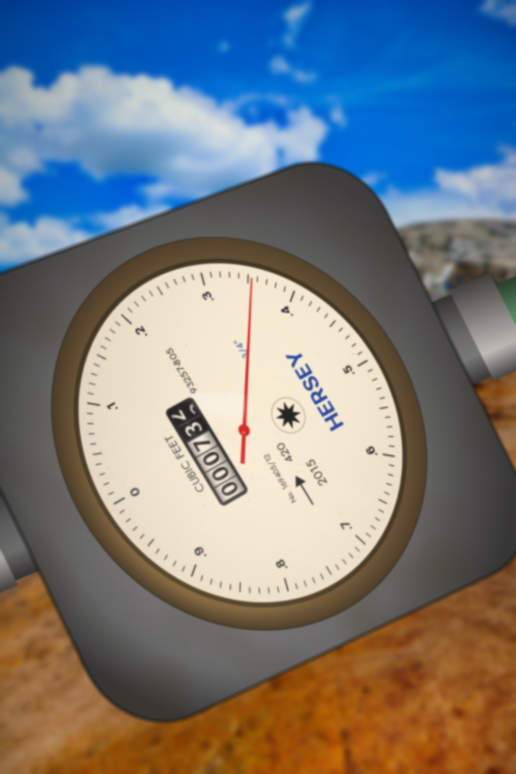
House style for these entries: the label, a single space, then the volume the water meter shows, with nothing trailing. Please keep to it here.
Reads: 732.35 ft³
